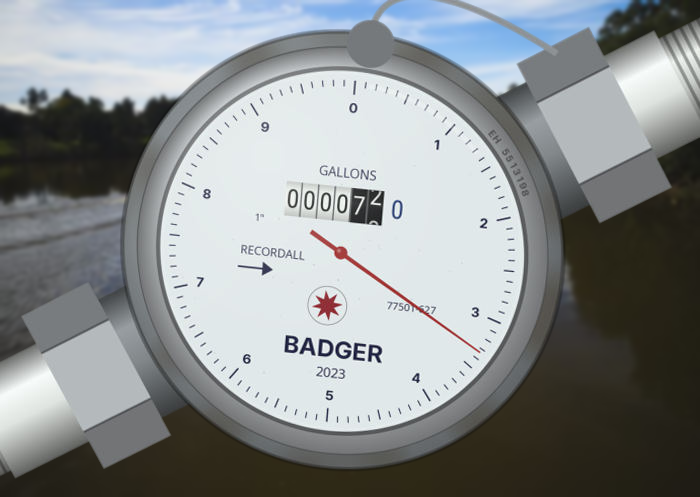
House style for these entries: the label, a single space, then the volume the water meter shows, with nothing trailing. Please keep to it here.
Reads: 723.3 gal
